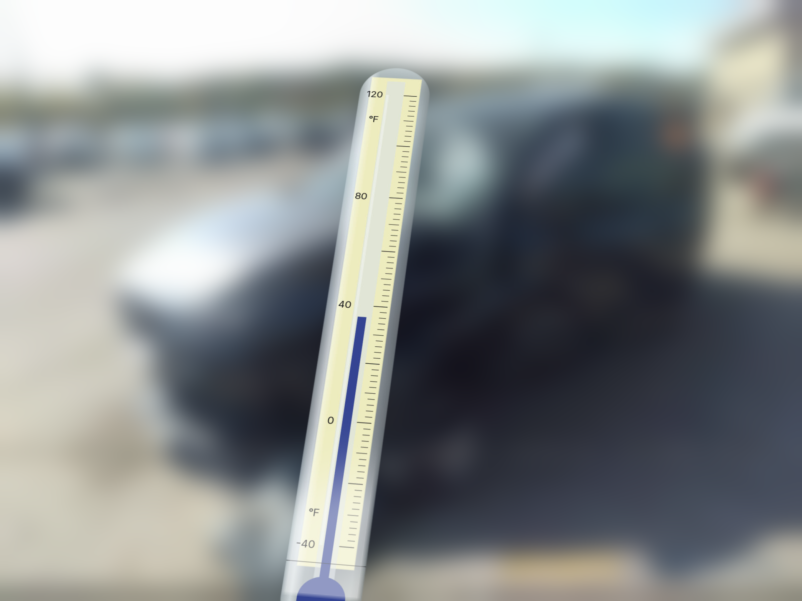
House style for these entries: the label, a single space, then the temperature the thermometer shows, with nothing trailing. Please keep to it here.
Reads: 36 °F
